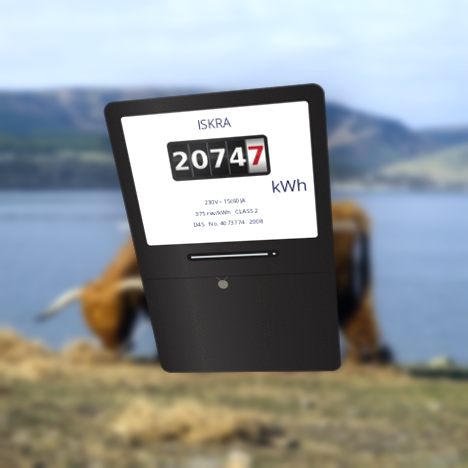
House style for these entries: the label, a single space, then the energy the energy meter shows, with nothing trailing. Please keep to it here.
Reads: 2074.7 kWh
